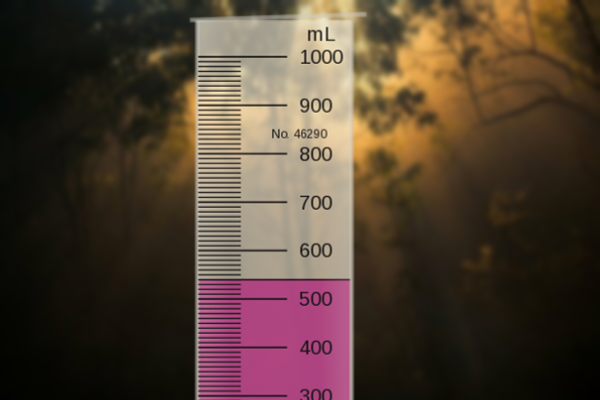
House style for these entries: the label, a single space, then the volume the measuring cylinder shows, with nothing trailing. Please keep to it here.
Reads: 540 mL
